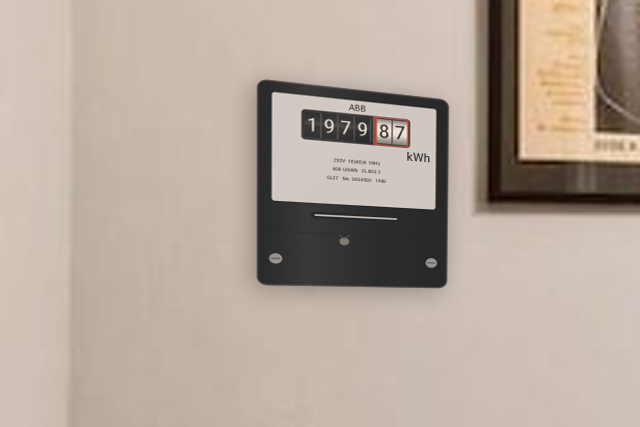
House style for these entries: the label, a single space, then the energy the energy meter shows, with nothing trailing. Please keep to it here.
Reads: 1979.87 kWh
